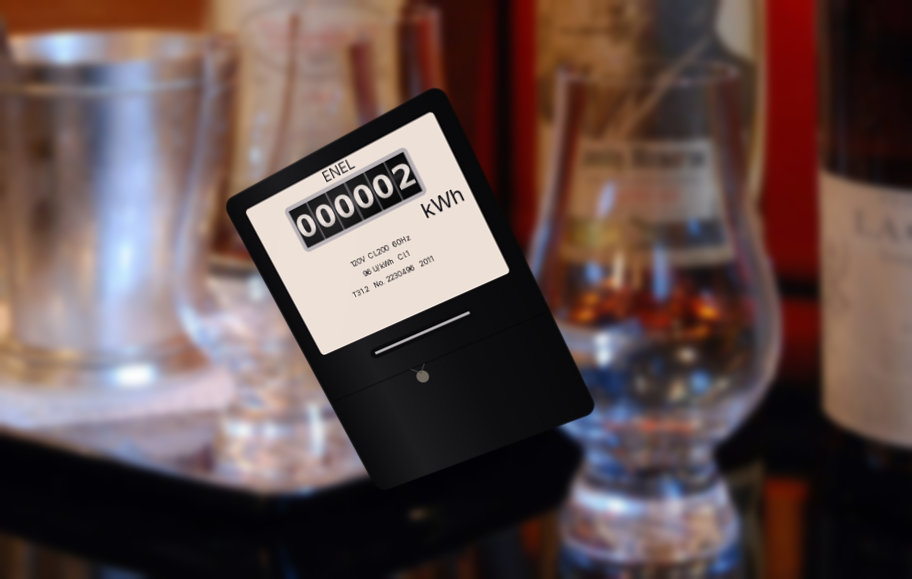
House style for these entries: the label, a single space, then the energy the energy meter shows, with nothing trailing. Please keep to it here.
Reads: 2 kWh
